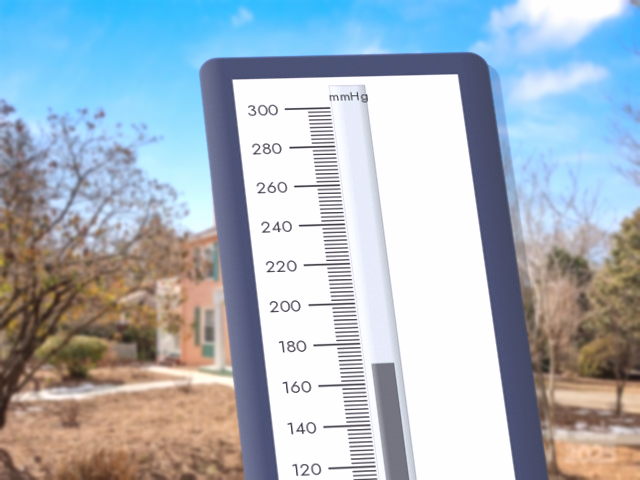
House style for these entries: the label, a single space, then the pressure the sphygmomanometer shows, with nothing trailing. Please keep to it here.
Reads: 170 mmHg
